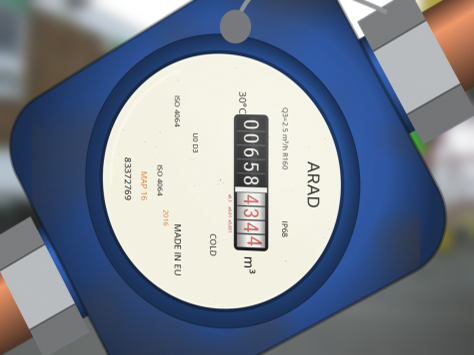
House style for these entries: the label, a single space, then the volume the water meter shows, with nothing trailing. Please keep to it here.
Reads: 658.4344 m³
